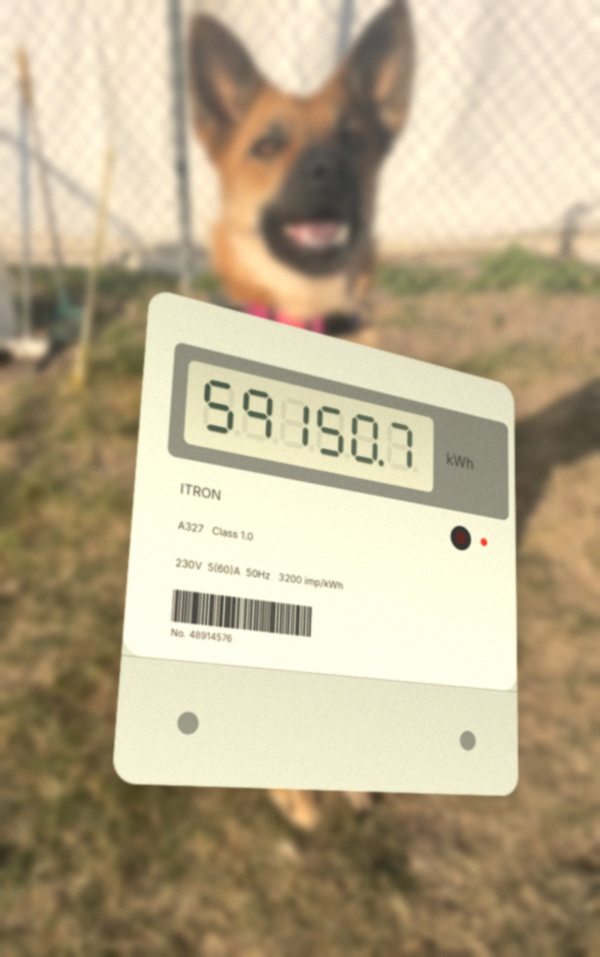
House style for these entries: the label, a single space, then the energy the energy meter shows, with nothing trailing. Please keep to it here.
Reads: 59150.7 kWh
